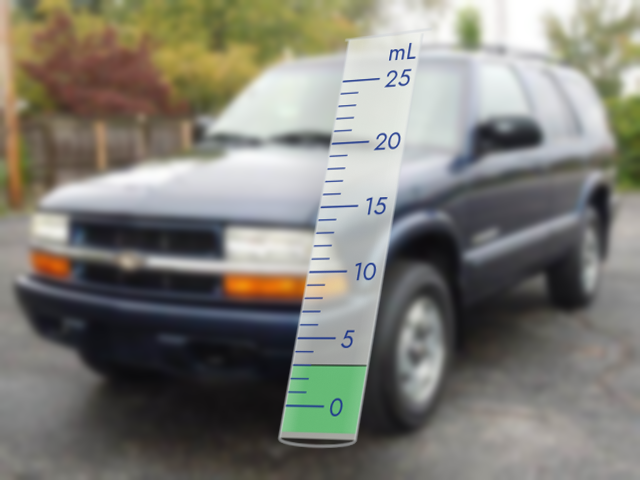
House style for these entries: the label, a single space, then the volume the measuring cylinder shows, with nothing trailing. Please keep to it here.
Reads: 3 mL
